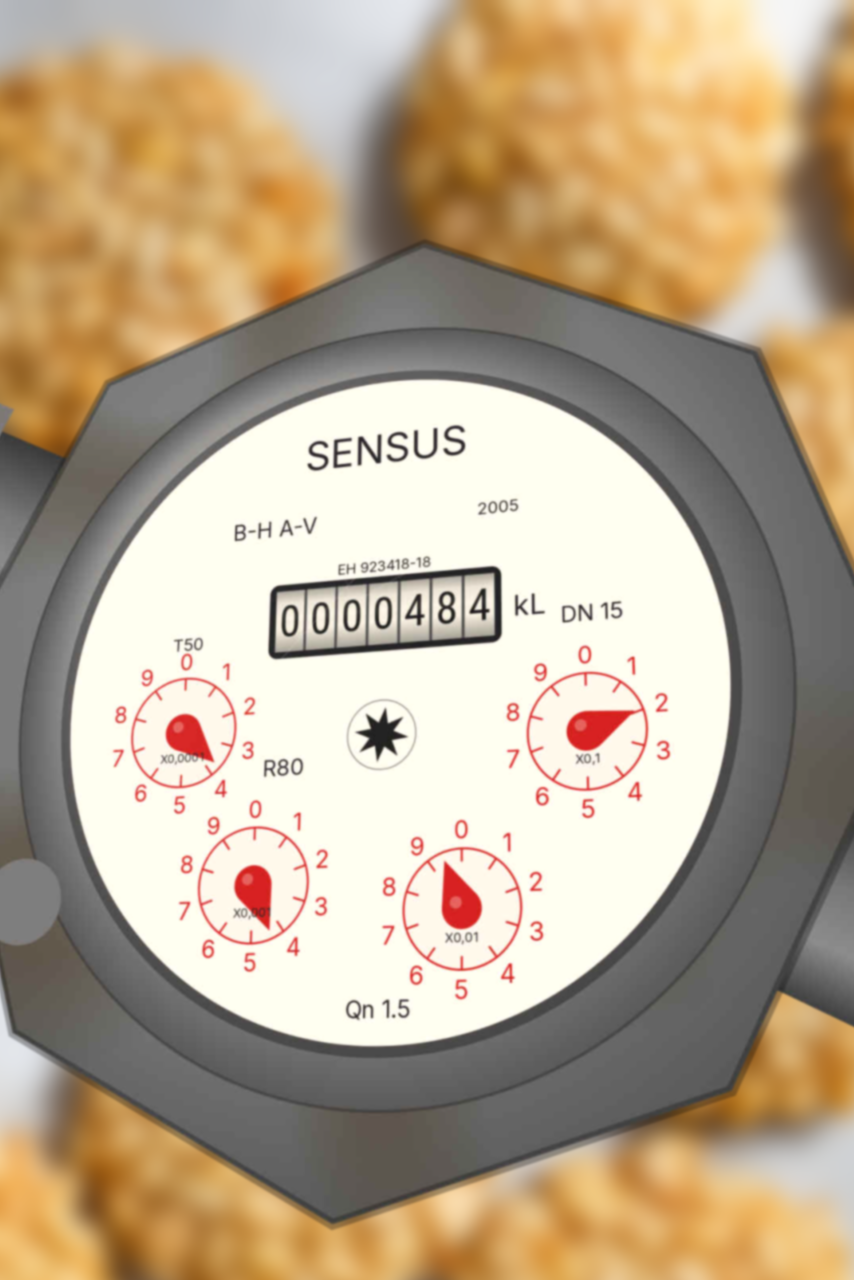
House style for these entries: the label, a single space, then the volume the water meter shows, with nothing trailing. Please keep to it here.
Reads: 484.1943 kL
